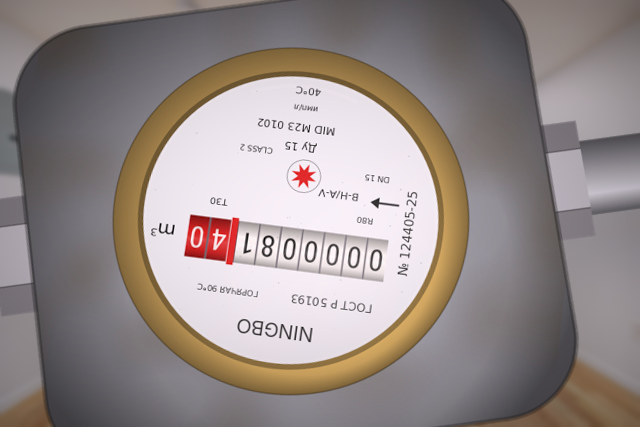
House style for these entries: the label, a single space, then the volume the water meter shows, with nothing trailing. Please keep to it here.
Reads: 81.40 m³
